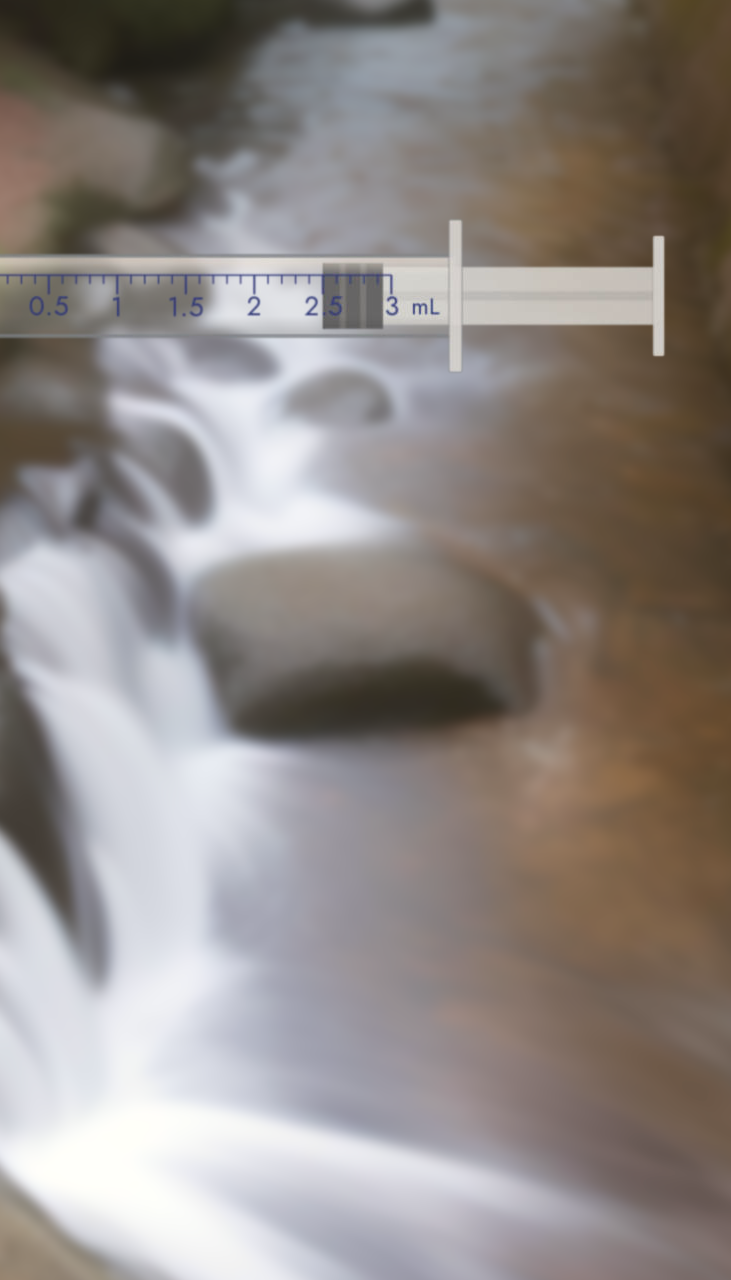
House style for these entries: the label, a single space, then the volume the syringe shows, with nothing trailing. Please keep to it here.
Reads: 2.5 mL
